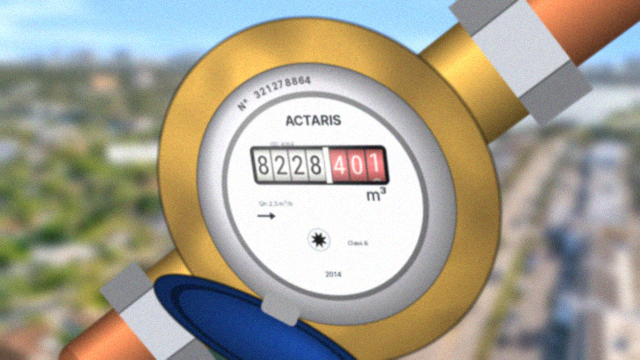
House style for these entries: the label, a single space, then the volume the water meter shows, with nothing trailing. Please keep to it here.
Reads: 8228.401 m³
